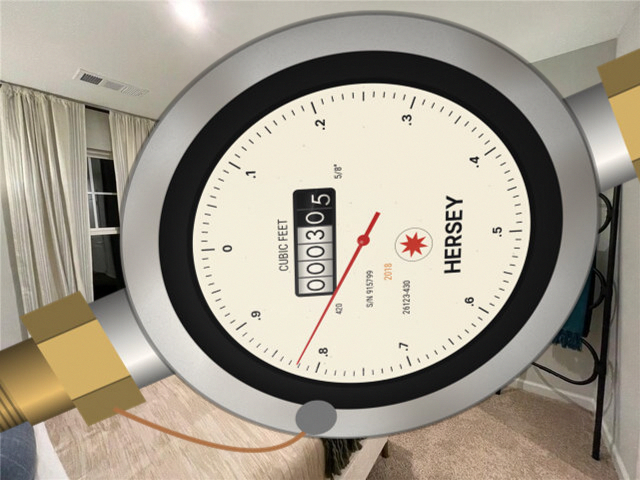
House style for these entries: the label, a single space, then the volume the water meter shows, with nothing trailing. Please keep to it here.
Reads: 304.82 ft³
